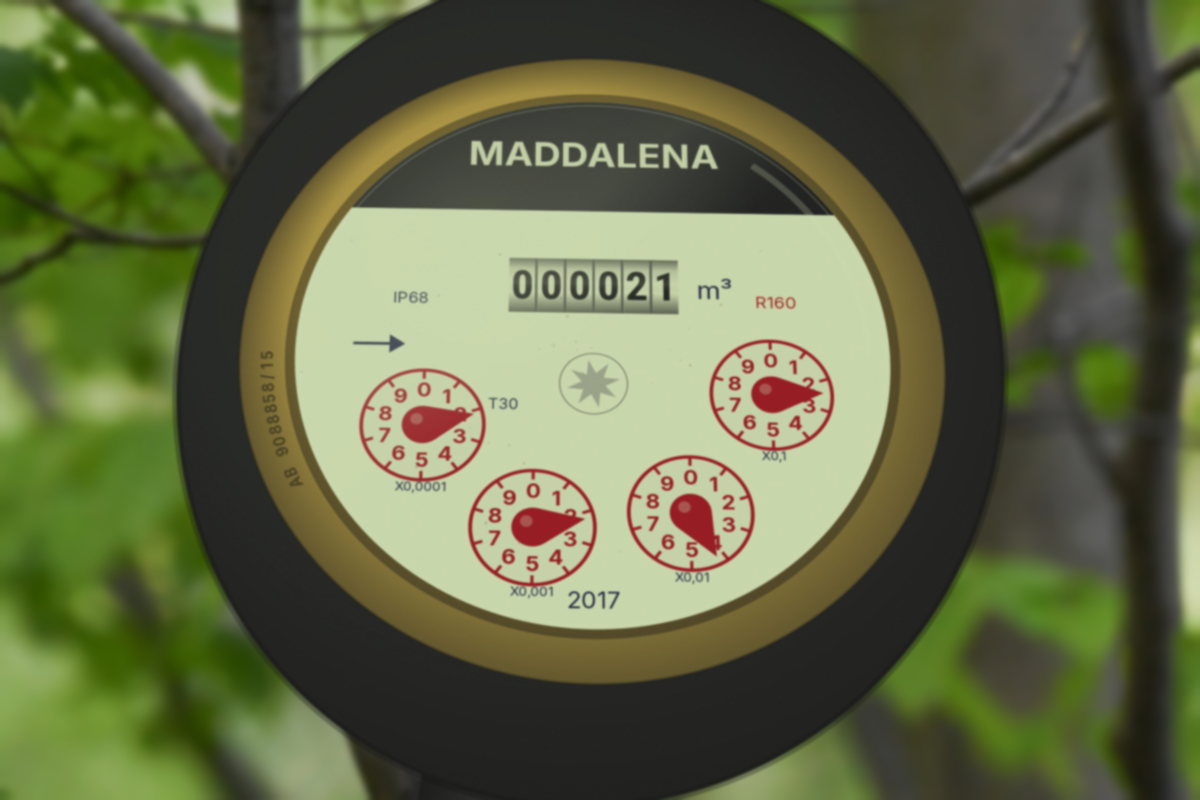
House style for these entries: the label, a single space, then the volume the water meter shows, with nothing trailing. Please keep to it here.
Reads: 21.2422 m³
